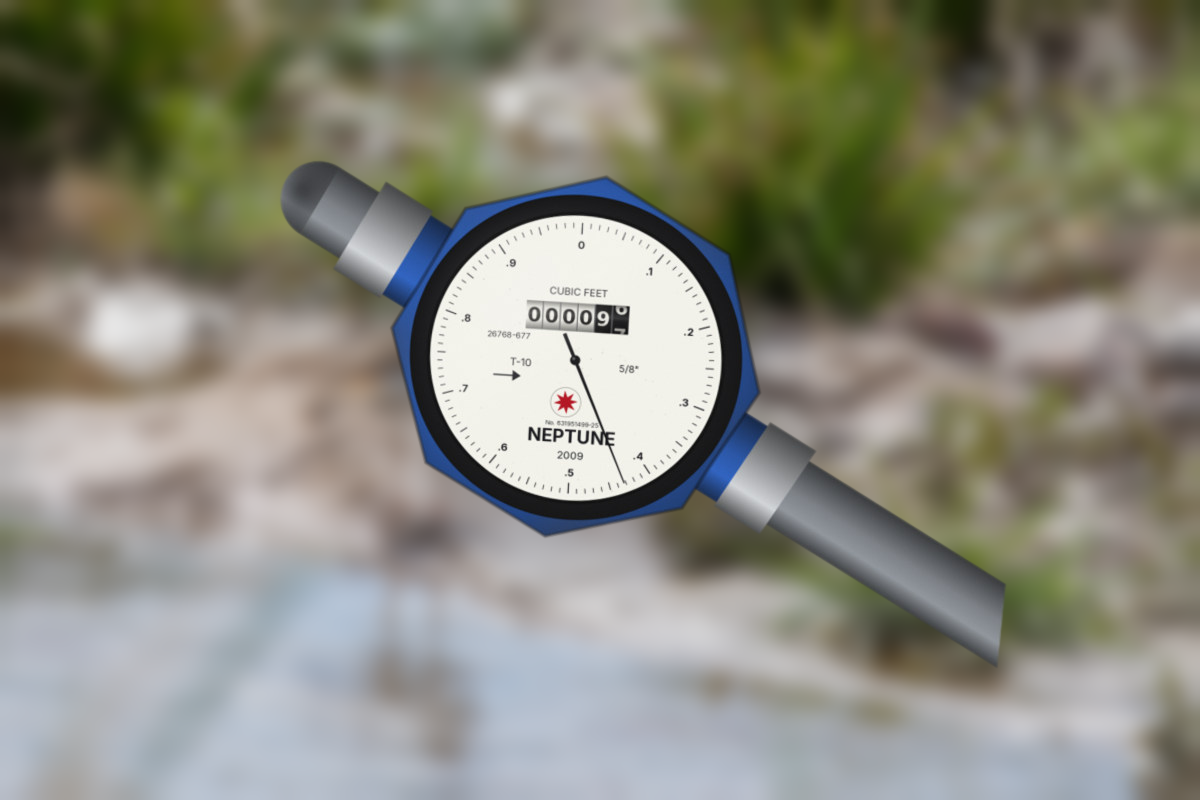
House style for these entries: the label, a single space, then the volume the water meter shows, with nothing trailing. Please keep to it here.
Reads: 96.43 ft³
